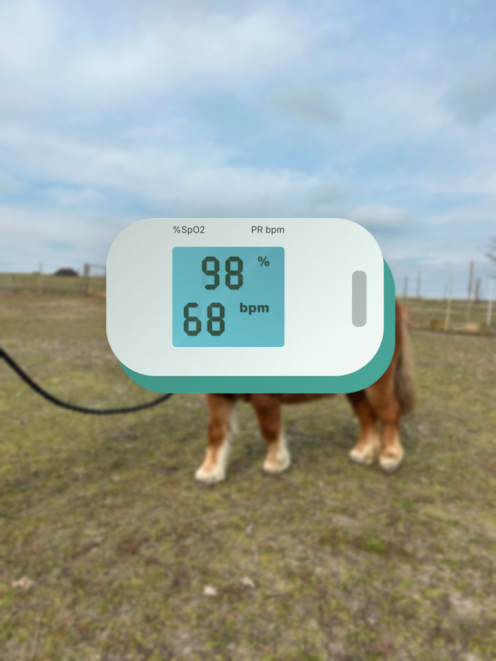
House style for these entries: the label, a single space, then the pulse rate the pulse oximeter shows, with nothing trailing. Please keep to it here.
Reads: 68 bpm
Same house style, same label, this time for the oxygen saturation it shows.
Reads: 98 %
